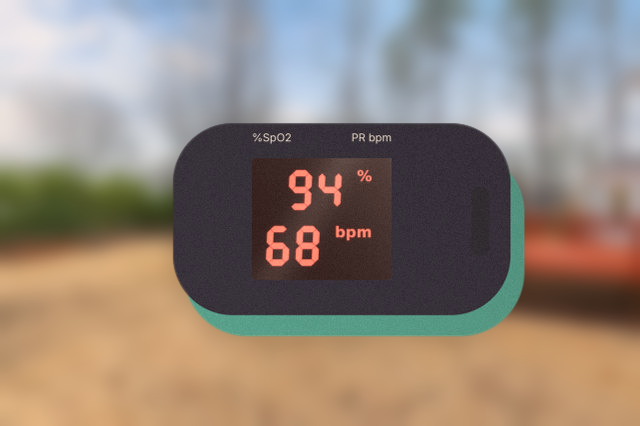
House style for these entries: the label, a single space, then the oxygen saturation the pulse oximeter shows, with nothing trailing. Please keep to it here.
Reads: 94 %
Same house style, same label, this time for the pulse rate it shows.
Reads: 68 bpm
